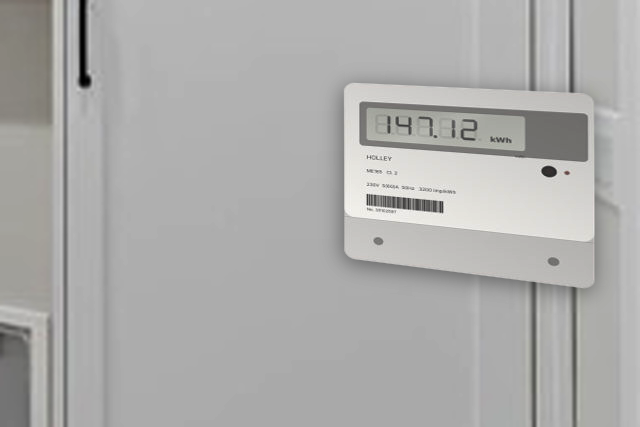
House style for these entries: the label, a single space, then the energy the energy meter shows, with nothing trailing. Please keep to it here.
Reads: 147.12 kWh
